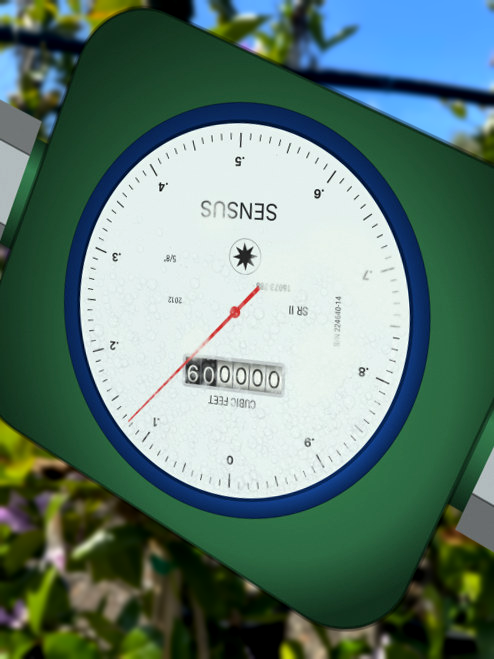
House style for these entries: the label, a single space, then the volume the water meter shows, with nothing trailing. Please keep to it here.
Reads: 9.12 ft³
